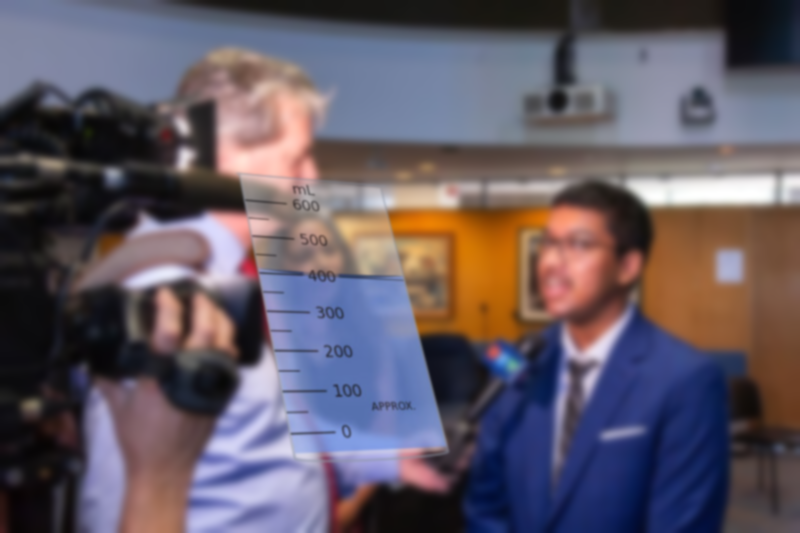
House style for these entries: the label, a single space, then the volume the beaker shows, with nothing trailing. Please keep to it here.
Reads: 400 mL
